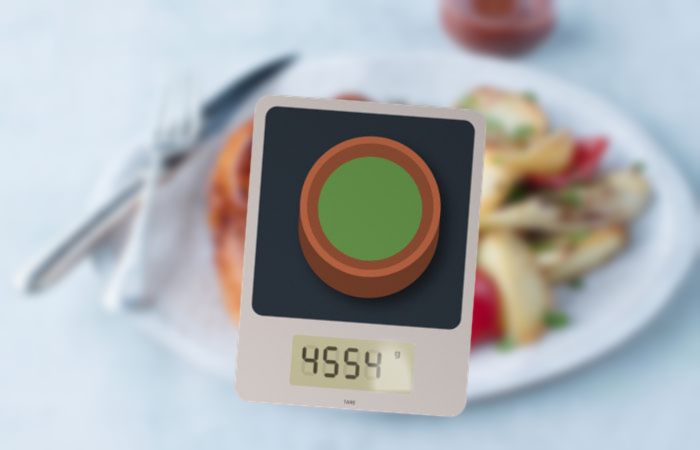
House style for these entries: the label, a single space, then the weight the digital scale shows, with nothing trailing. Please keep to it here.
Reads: 4554 g
